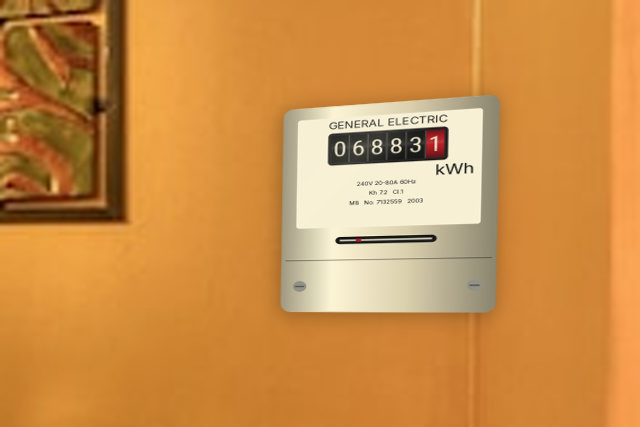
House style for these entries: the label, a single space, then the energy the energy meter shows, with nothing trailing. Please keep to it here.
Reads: 6883.1 kWh
